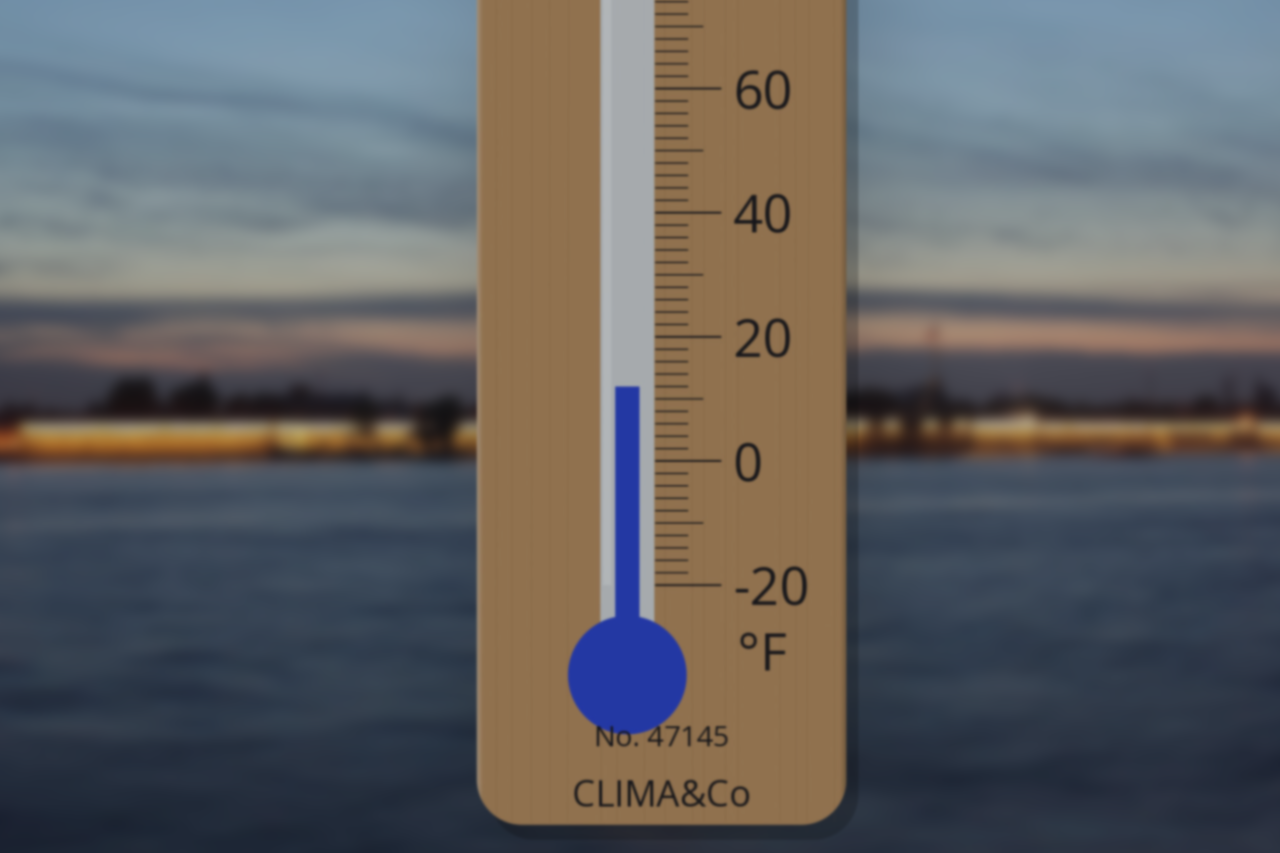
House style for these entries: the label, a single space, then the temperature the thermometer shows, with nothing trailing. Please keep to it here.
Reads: 12 °F
